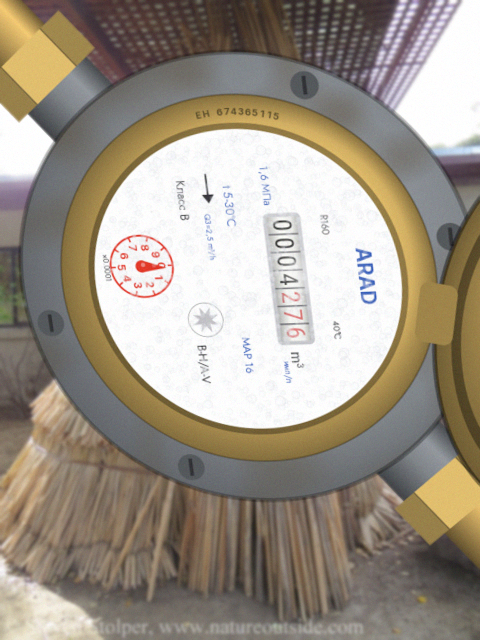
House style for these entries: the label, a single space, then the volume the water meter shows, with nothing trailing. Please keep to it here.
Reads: 4.2760 m³
